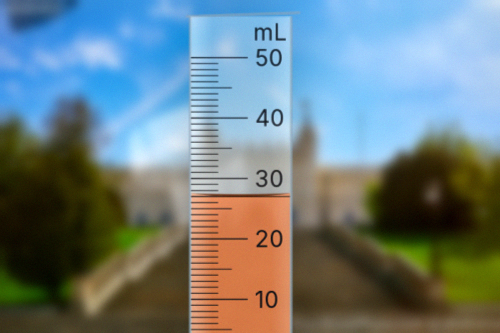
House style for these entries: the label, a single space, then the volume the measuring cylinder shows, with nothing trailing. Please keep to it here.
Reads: 27 mL
